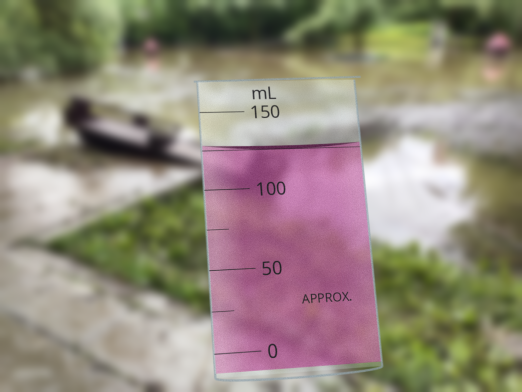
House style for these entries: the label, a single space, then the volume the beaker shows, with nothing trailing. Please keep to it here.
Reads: 125 mL
